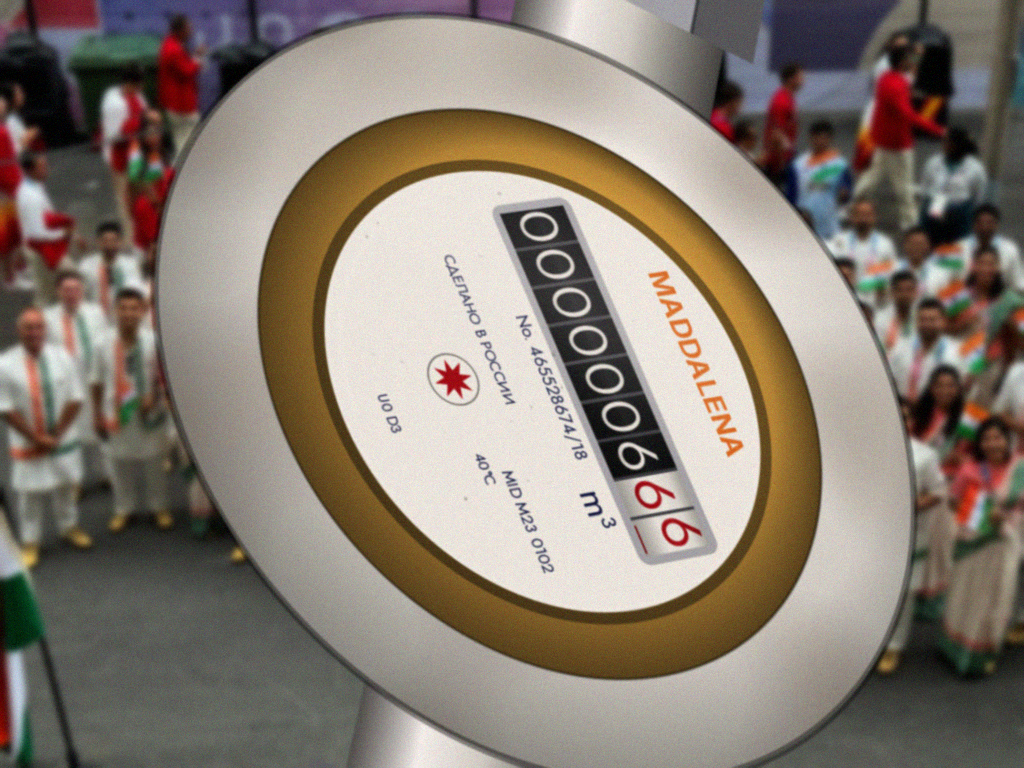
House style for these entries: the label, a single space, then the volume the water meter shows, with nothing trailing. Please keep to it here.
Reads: 6.66 m³
